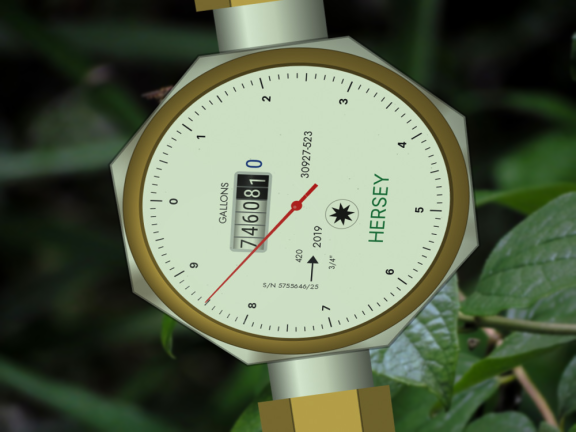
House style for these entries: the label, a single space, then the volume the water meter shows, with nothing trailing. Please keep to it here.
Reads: 7460808.5 gal
